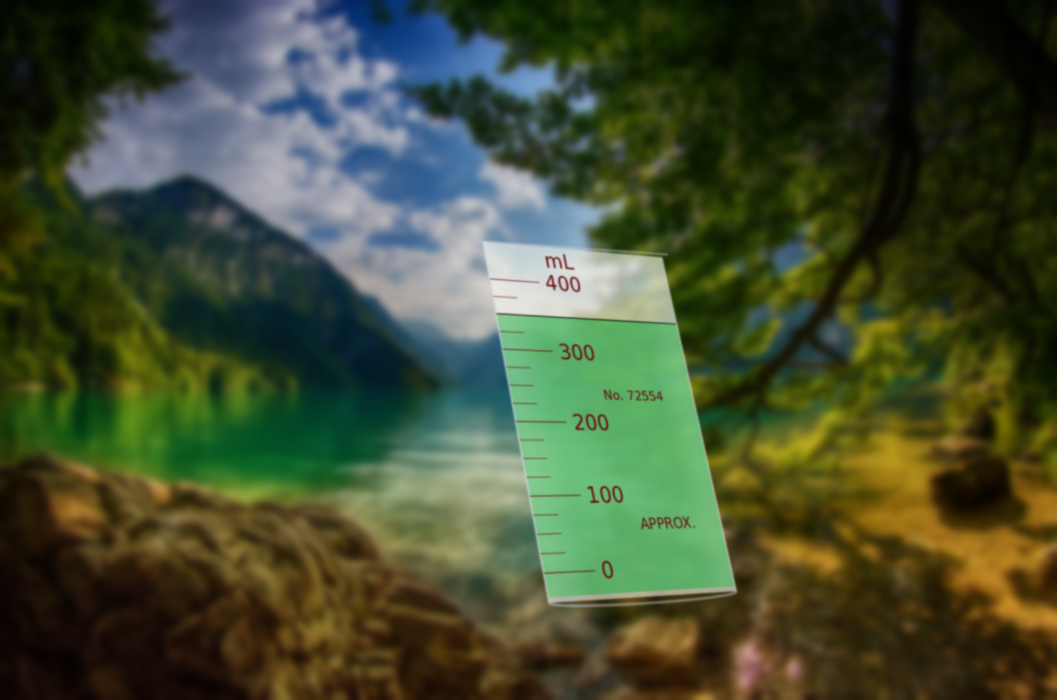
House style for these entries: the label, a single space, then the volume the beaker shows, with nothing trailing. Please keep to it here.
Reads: 350 mL
